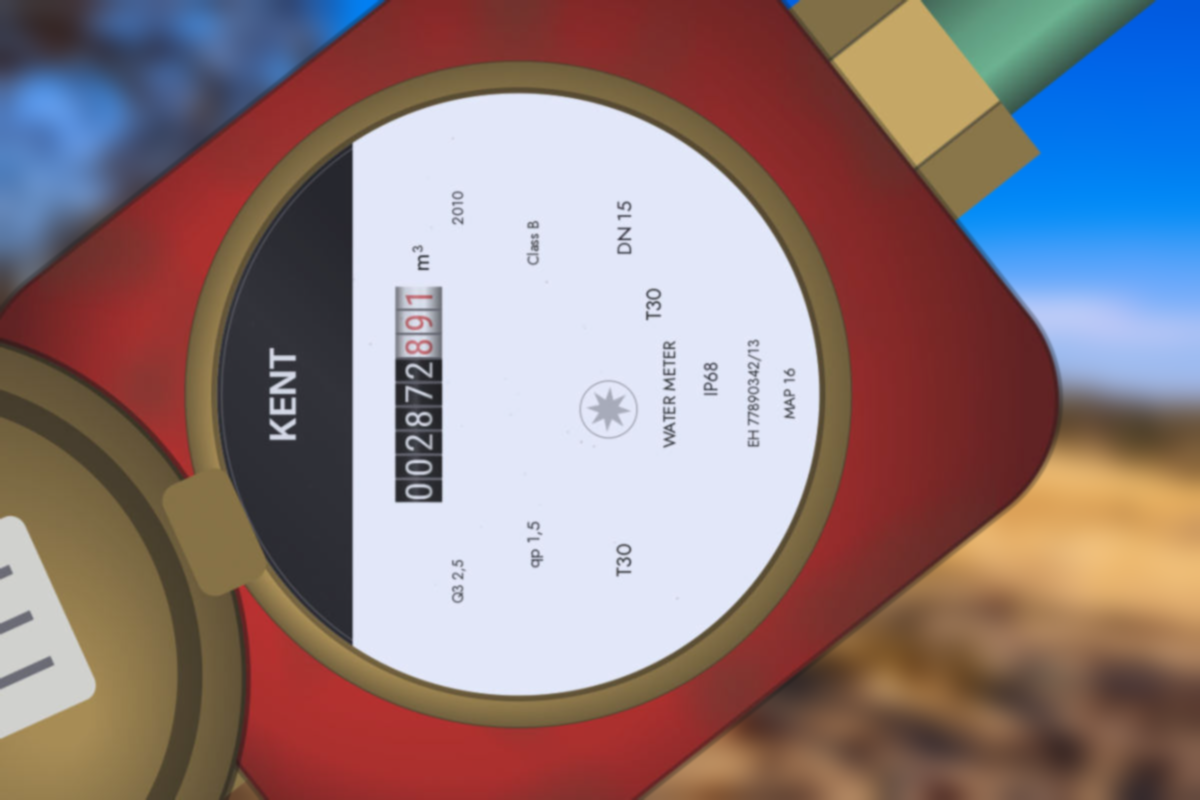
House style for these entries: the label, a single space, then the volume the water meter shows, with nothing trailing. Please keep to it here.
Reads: 2872.891 m³
